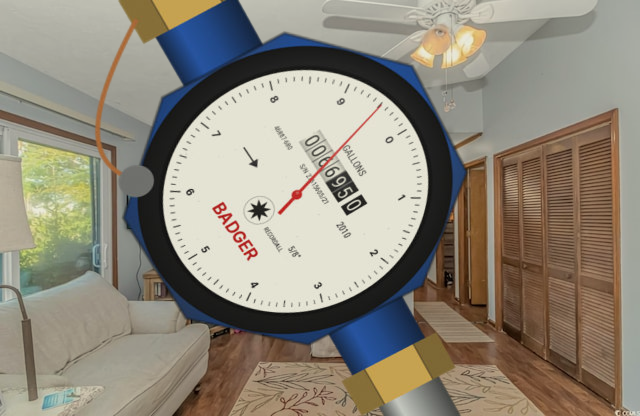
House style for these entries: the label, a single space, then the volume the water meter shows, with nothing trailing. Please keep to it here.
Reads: 66949.5 gal
